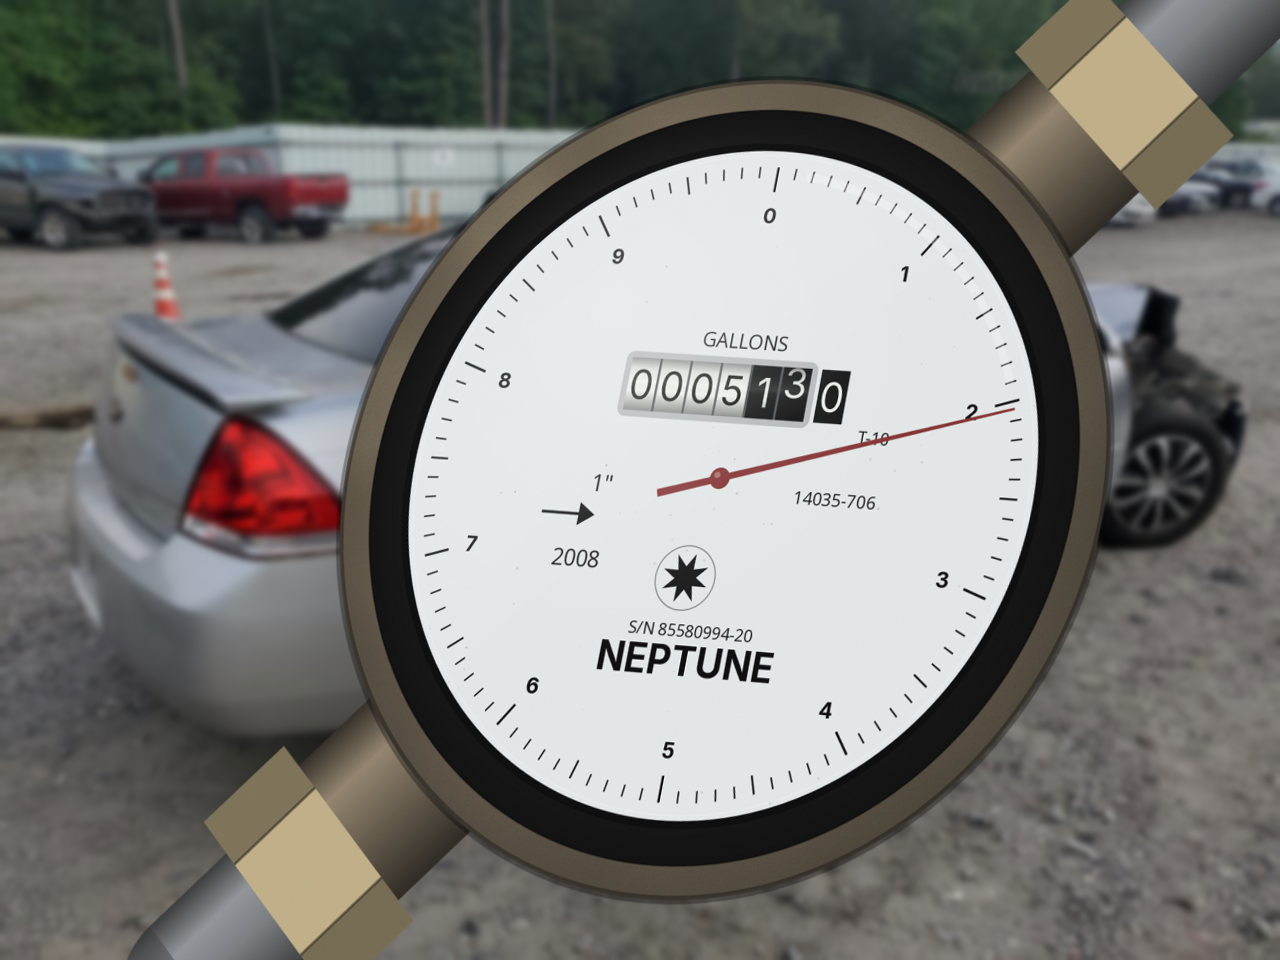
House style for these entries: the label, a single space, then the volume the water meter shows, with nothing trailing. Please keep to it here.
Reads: 5132.0 gal
